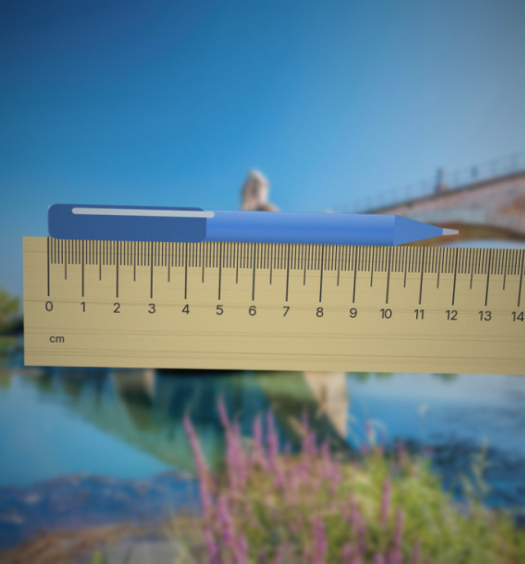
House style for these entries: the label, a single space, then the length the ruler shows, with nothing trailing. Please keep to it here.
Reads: 12 cm
